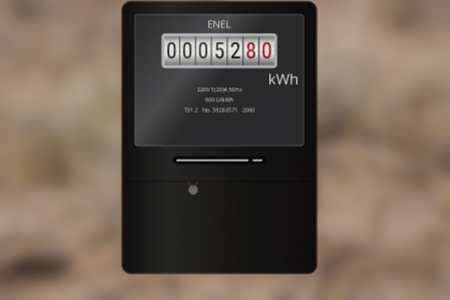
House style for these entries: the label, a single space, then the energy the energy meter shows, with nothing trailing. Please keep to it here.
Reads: 52.80 kWh
